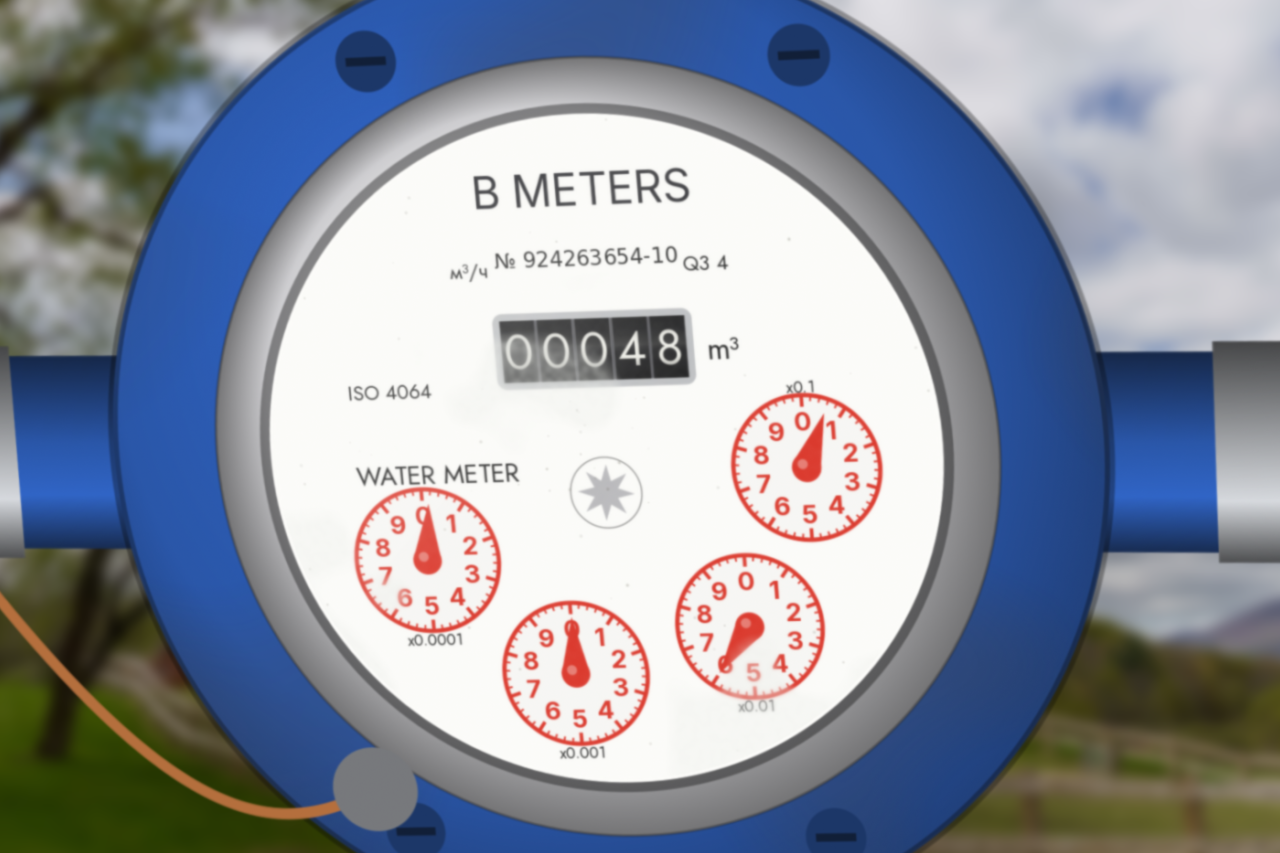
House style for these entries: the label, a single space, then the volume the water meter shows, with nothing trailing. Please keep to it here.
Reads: 48.0600 m³
